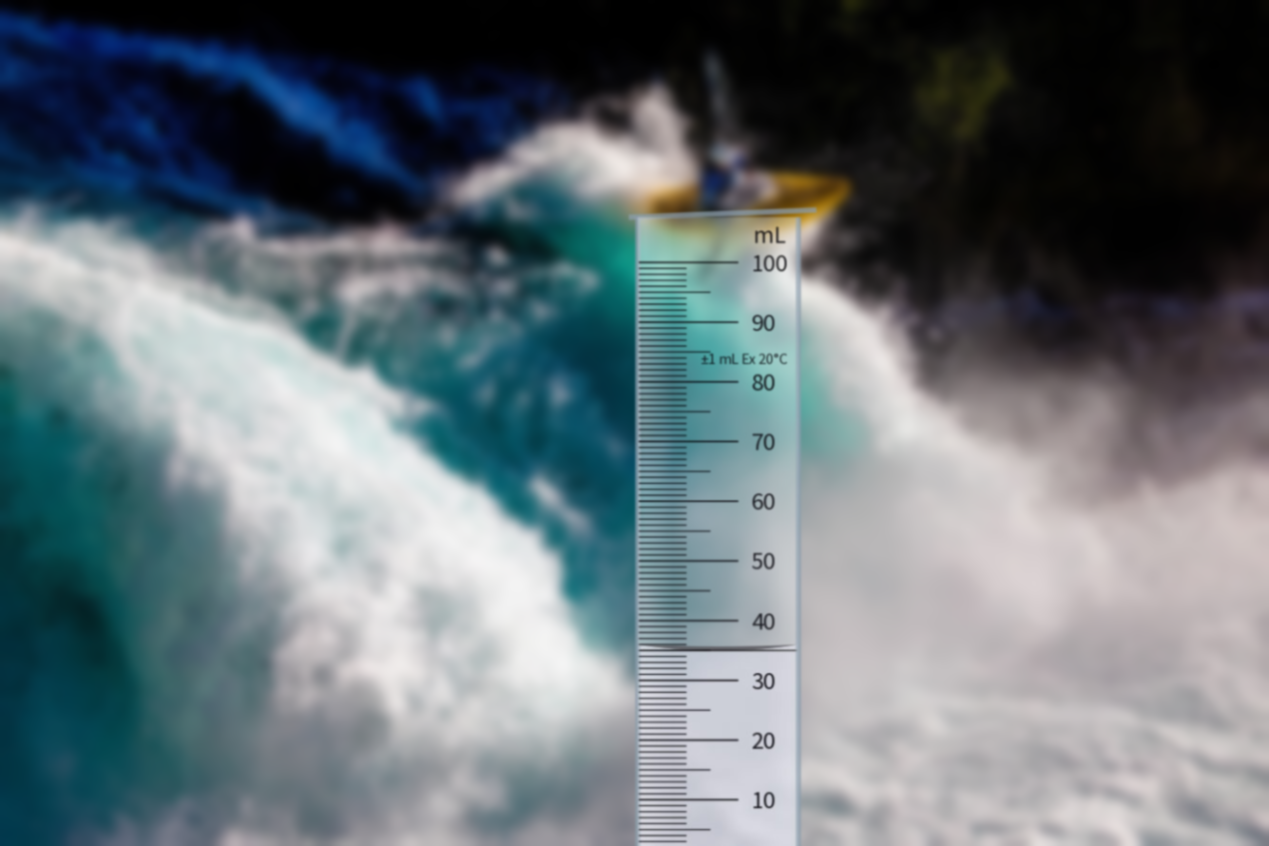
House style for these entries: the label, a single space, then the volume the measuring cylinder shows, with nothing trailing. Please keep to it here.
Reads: 35 mL
